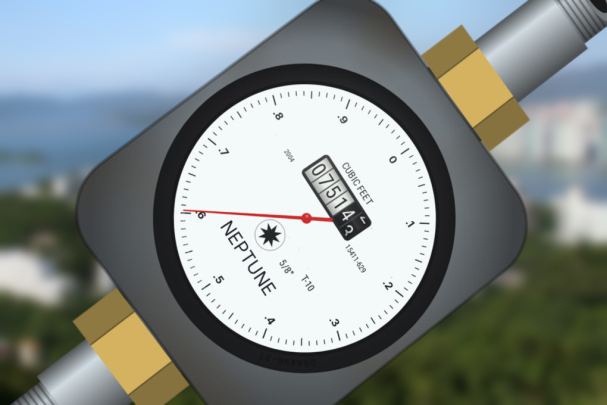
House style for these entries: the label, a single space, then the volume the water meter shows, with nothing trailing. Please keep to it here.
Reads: 75142.60 ft³
